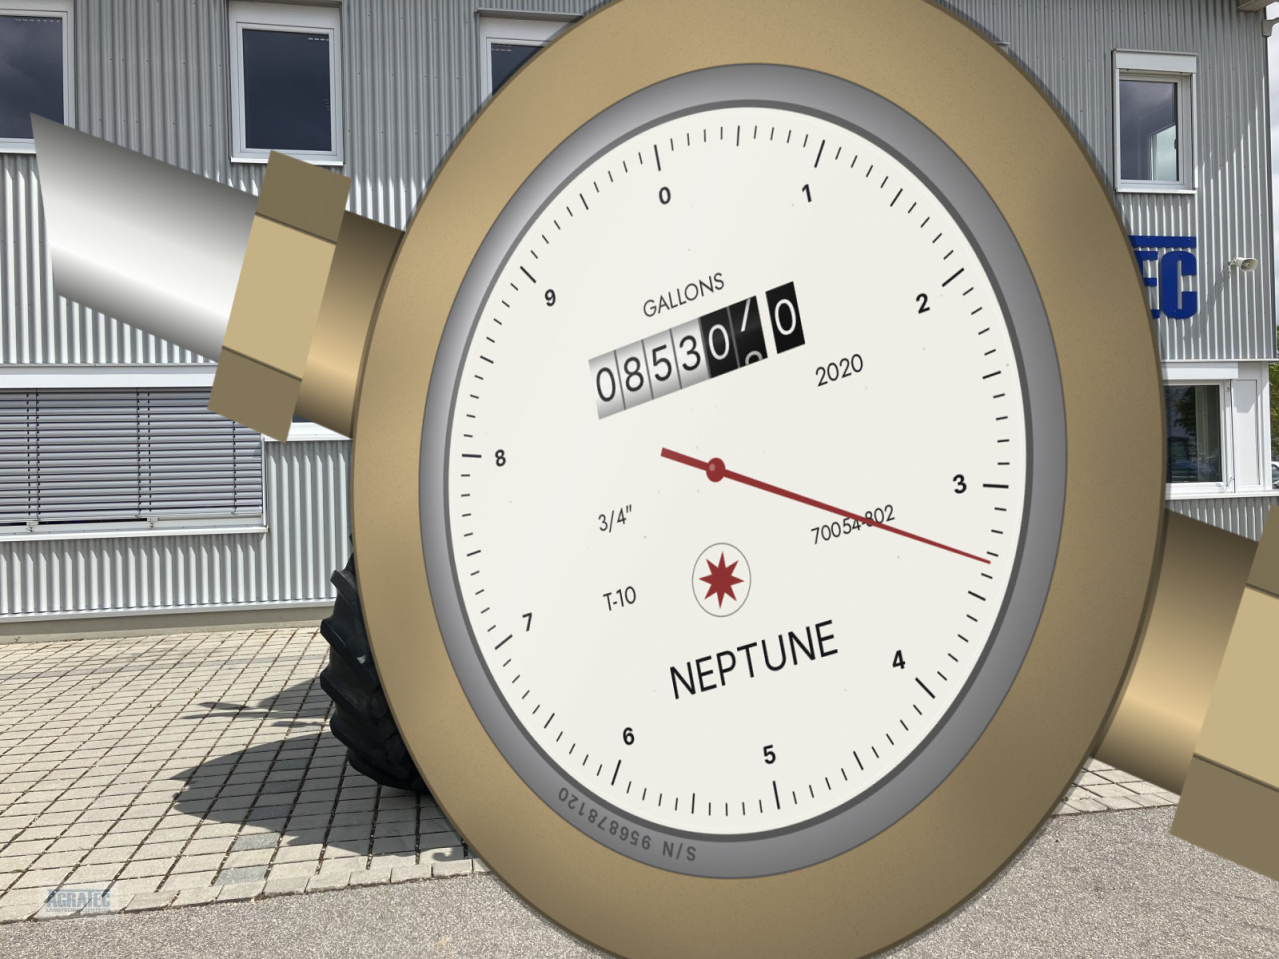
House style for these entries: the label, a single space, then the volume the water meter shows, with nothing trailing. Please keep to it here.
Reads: 853073.3 gal
